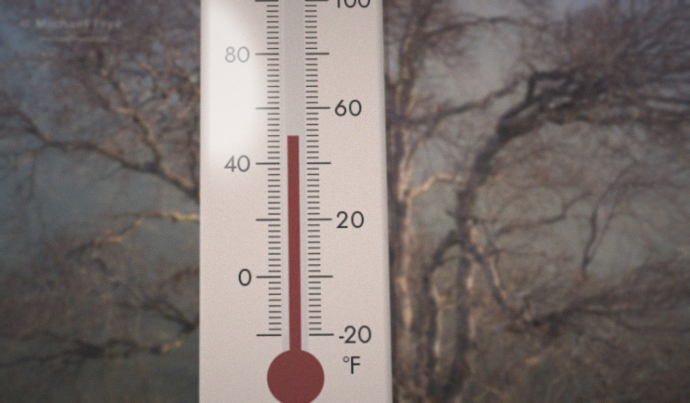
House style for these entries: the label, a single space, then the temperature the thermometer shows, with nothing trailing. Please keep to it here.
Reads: 50 °F
